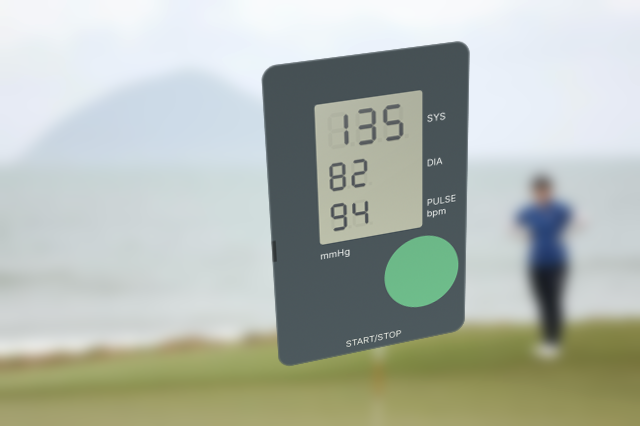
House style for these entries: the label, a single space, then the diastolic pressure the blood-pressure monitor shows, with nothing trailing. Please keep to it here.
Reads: 82 mmHg
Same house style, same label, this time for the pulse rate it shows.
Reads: 94 bpm
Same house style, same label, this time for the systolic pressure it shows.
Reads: 135 mmHg
